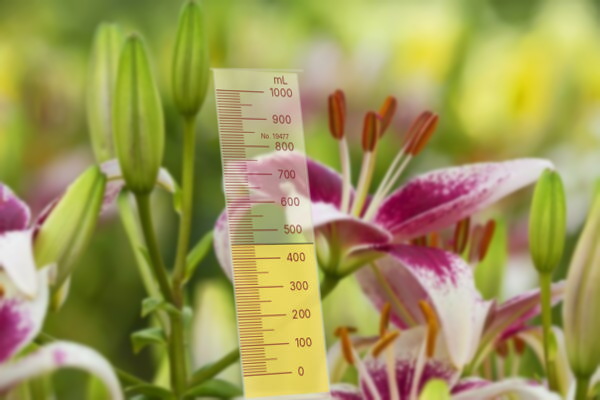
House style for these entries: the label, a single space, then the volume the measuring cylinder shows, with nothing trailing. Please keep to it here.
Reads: 450 mL
